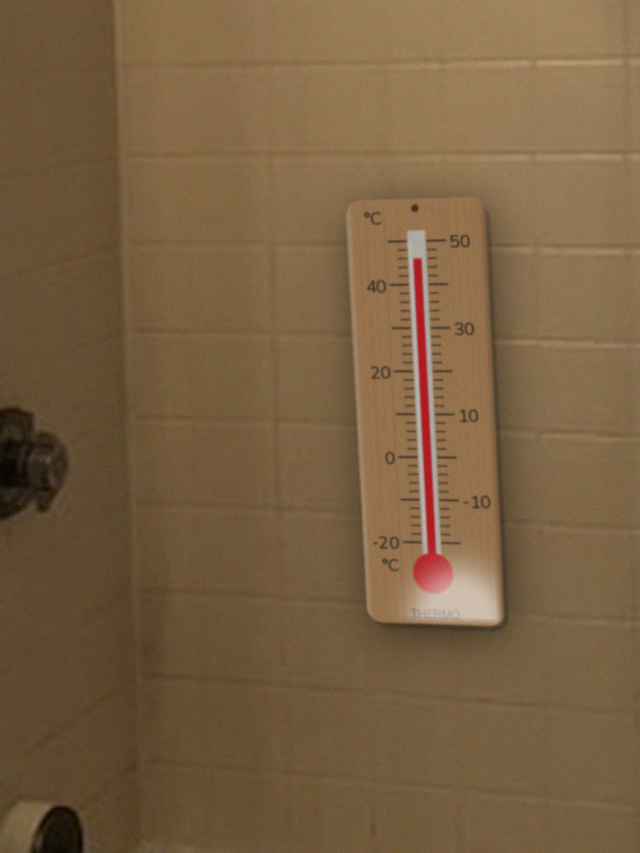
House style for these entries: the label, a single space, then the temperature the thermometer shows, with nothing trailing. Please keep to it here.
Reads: 46 °C
